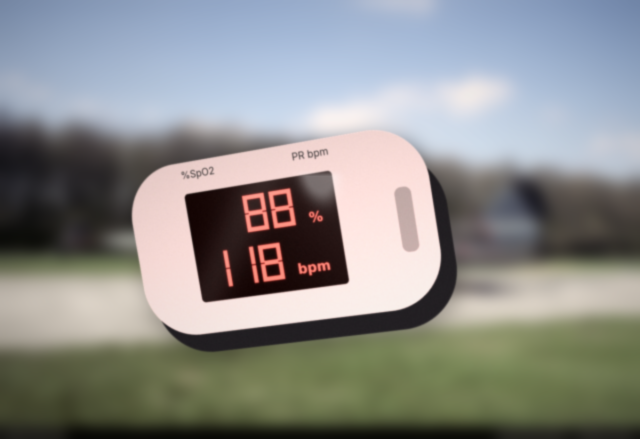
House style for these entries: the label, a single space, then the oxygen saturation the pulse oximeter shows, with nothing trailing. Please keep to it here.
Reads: 88 %
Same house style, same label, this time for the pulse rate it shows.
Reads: 118 bpm
